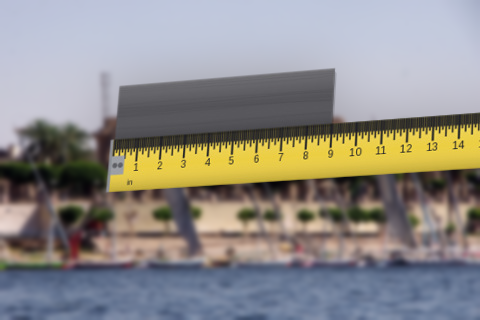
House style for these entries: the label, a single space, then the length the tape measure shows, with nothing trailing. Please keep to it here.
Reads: 9 in
